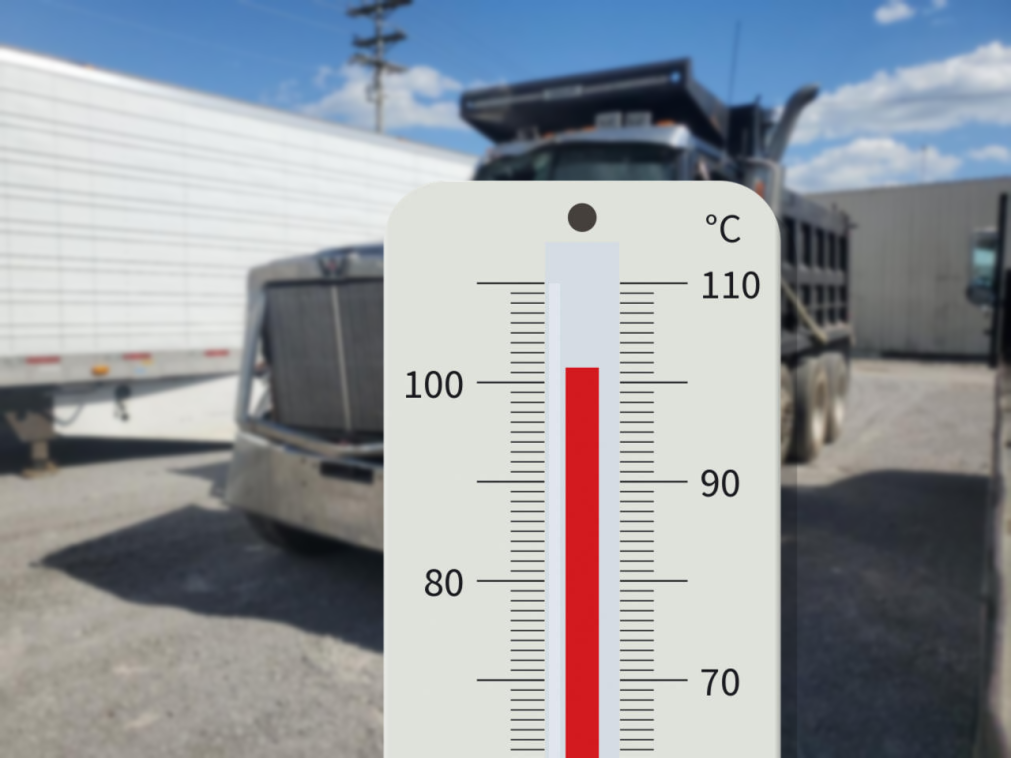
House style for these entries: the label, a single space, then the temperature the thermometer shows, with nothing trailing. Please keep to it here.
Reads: 101.5 °C
